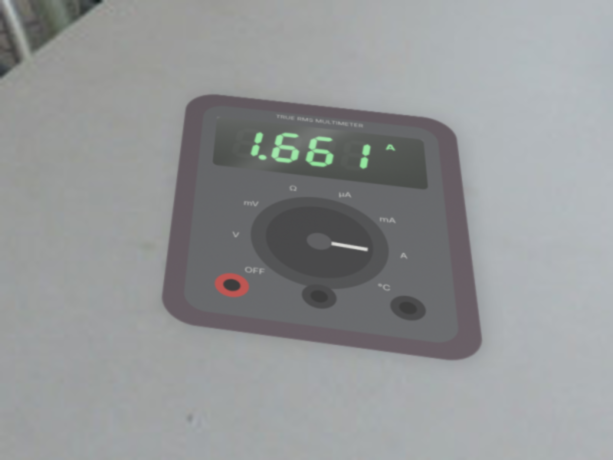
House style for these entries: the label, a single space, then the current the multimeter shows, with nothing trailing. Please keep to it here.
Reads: 1.661 A
